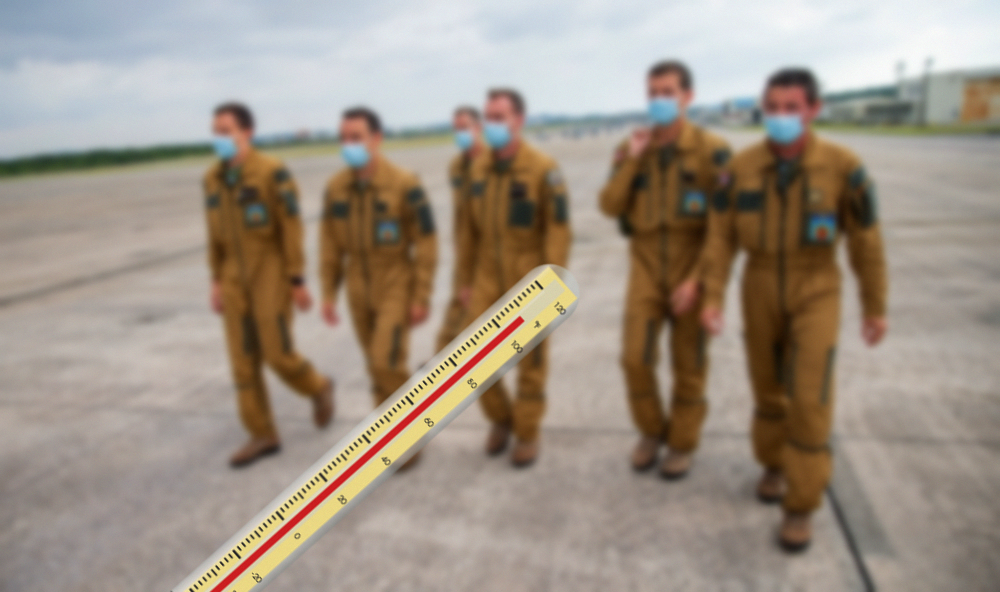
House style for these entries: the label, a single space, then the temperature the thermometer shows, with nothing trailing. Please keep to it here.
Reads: 108 °F
